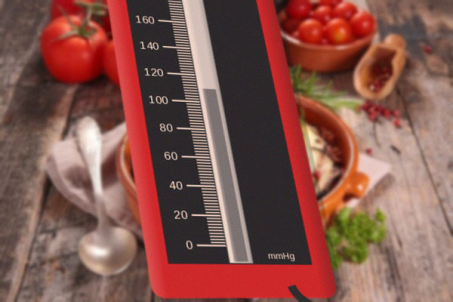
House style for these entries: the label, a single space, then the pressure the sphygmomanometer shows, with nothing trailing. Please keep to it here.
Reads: 110 mmHg
